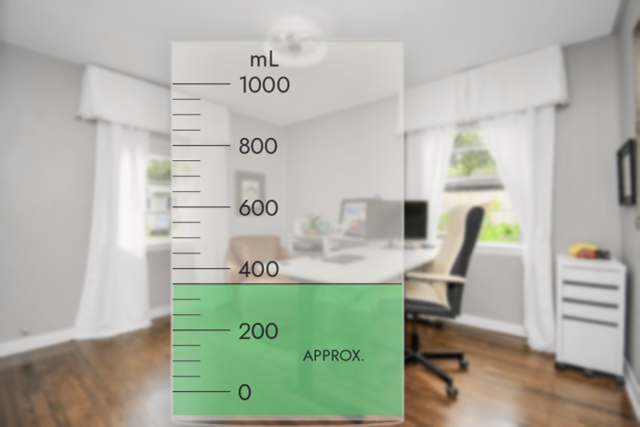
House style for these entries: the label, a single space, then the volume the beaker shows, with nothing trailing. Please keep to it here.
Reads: 350 mL
